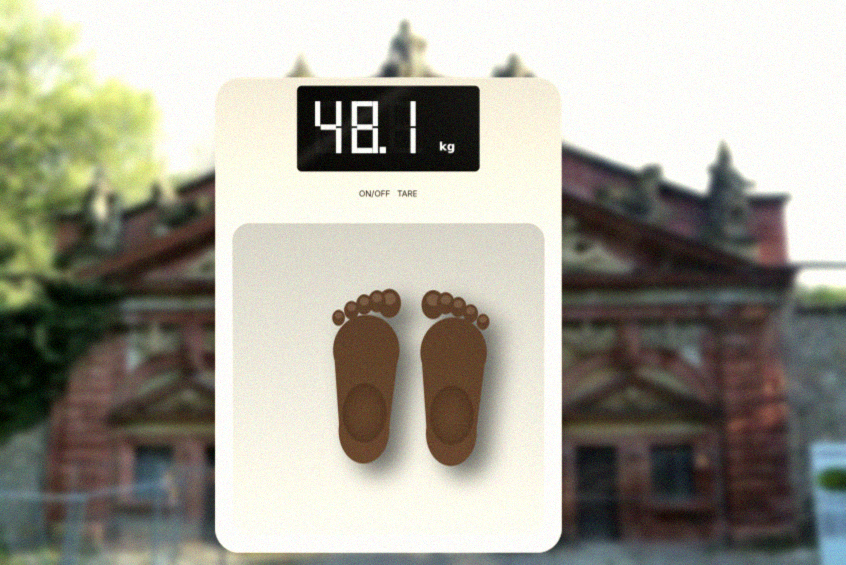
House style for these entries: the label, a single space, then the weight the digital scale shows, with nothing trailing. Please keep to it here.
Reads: 48.1 kg
